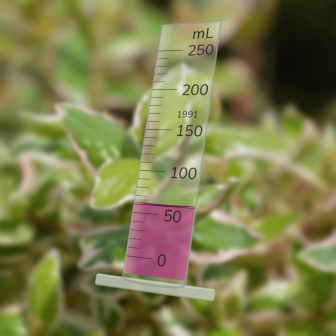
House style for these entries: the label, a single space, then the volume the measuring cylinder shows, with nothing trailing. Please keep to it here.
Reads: 60 mL
